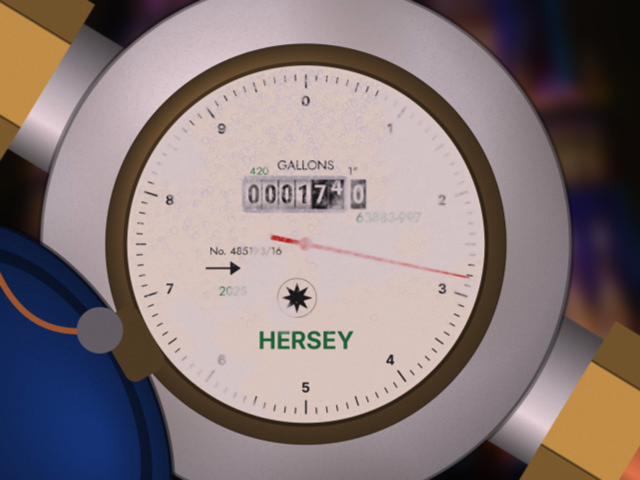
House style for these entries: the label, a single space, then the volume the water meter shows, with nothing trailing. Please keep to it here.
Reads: 1742.8 gal
